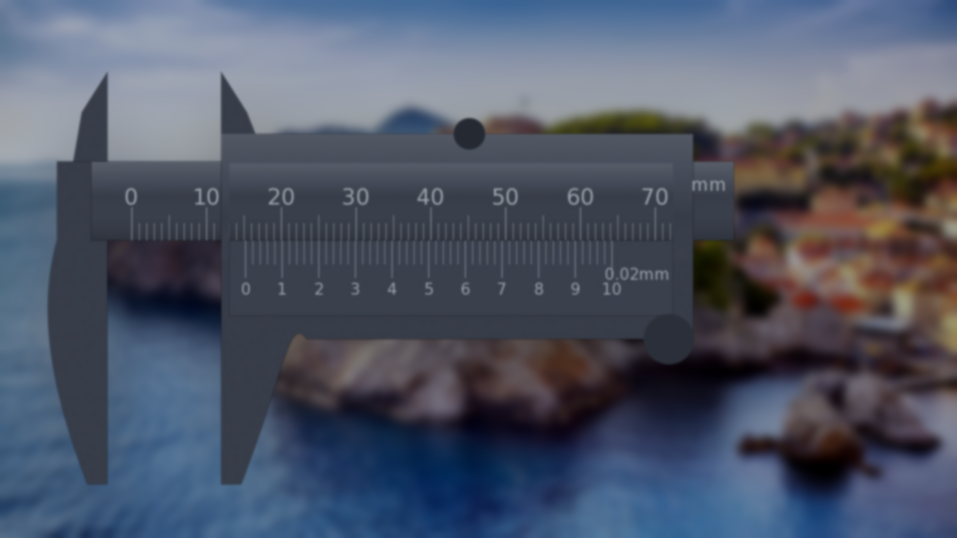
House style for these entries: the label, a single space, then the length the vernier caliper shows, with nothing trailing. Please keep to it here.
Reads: 15.2 mm
